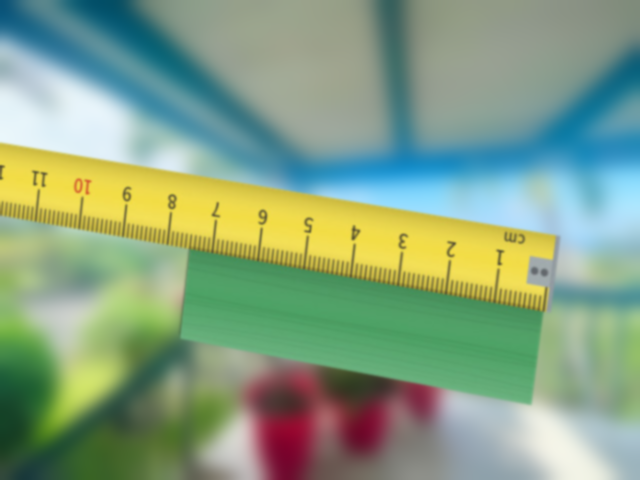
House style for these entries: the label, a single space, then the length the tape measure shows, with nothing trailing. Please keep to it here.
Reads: 7.5 cm
